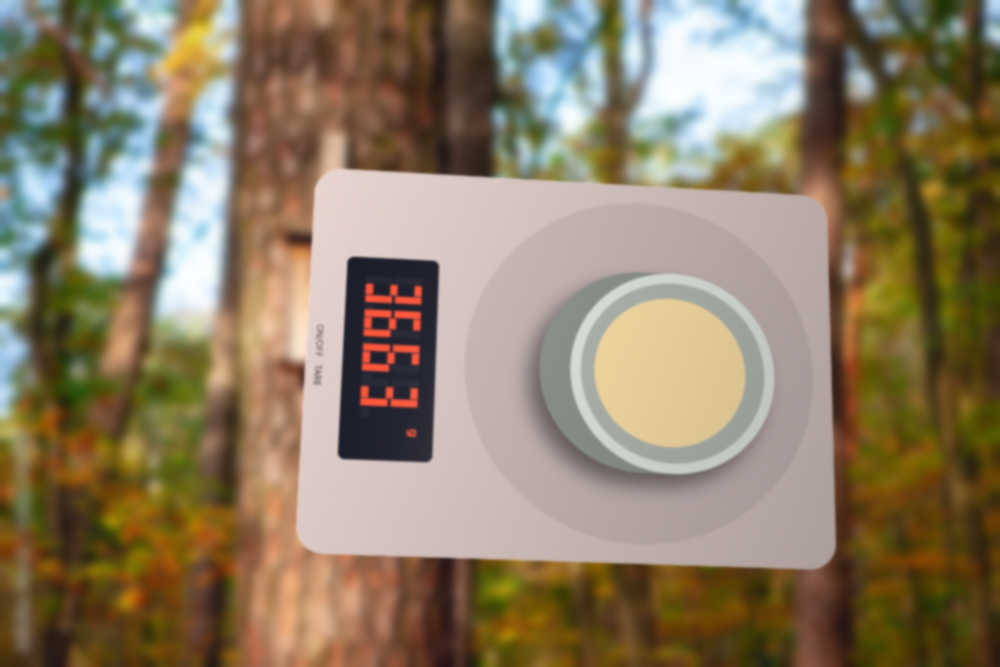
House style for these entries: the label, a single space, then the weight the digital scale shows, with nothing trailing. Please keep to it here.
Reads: 3663 g
